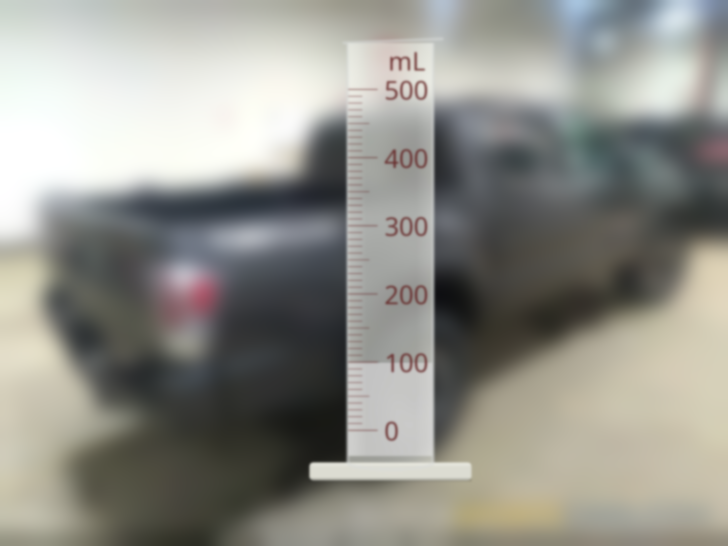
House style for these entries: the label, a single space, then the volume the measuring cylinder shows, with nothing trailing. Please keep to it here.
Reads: 100 mL
